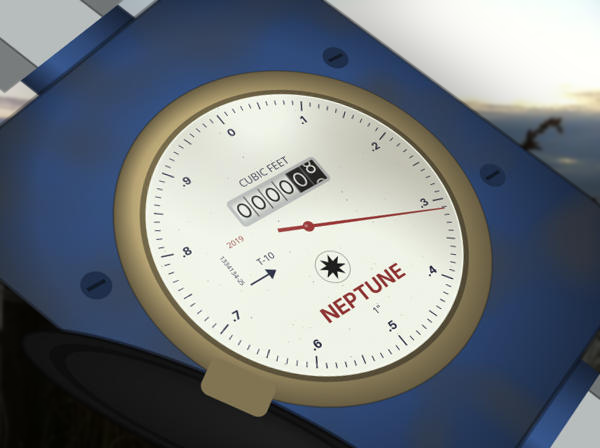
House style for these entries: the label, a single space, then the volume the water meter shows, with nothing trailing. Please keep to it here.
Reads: 8.31 ft³
